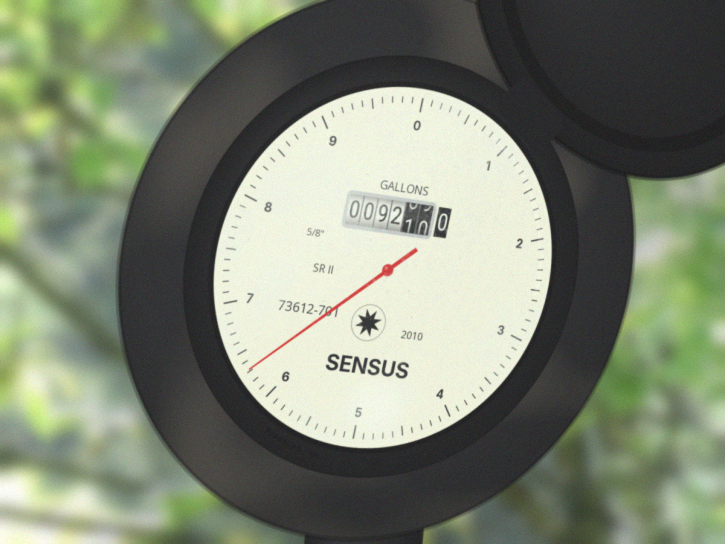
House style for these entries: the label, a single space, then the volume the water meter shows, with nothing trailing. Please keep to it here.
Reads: 92096.3 gal
